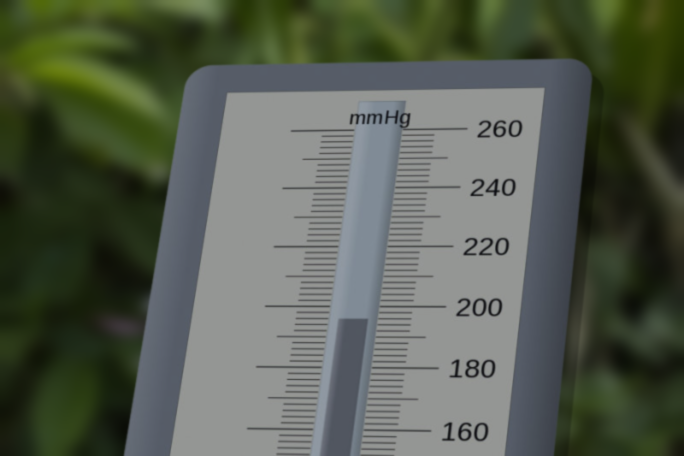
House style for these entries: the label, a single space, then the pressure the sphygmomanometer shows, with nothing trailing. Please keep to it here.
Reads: 196 mmHg
